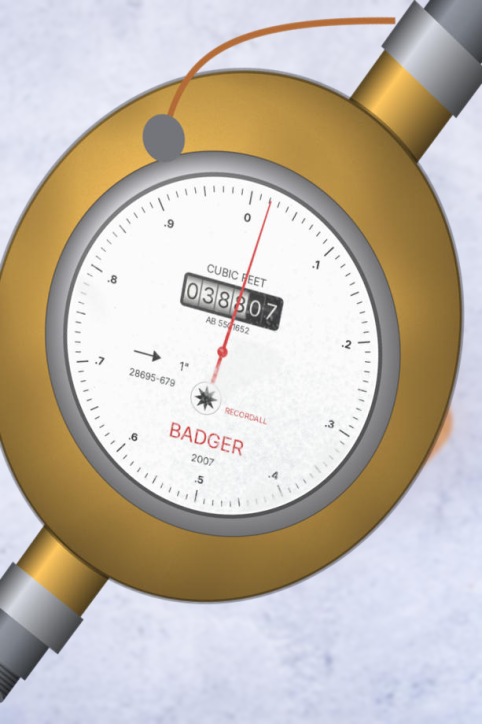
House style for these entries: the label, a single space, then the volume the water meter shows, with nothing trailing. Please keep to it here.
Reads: 38807.02 ft³
